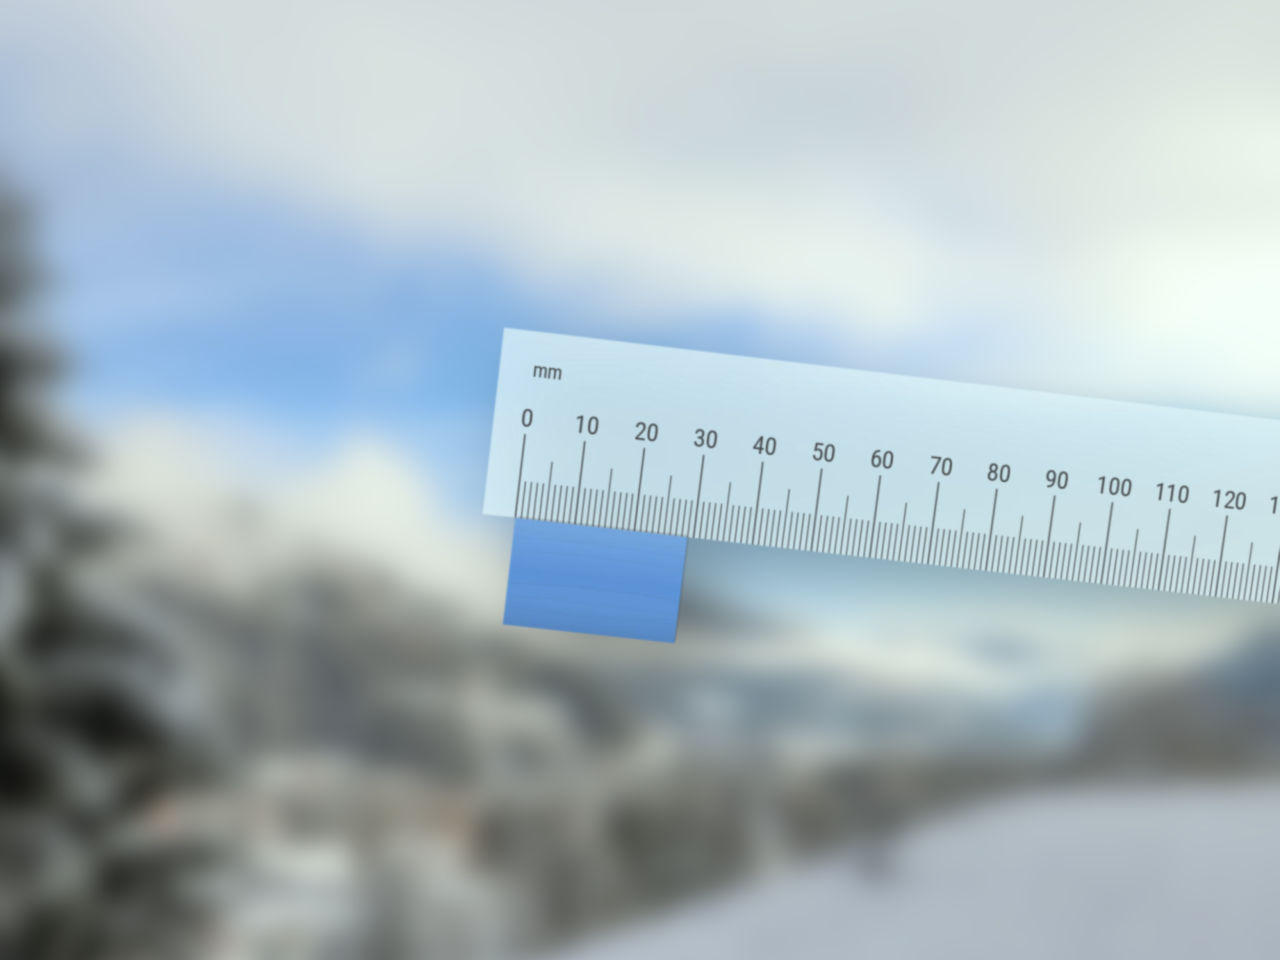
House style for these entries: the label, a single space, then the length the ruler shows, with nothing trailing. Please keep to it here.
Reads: 29 mm
